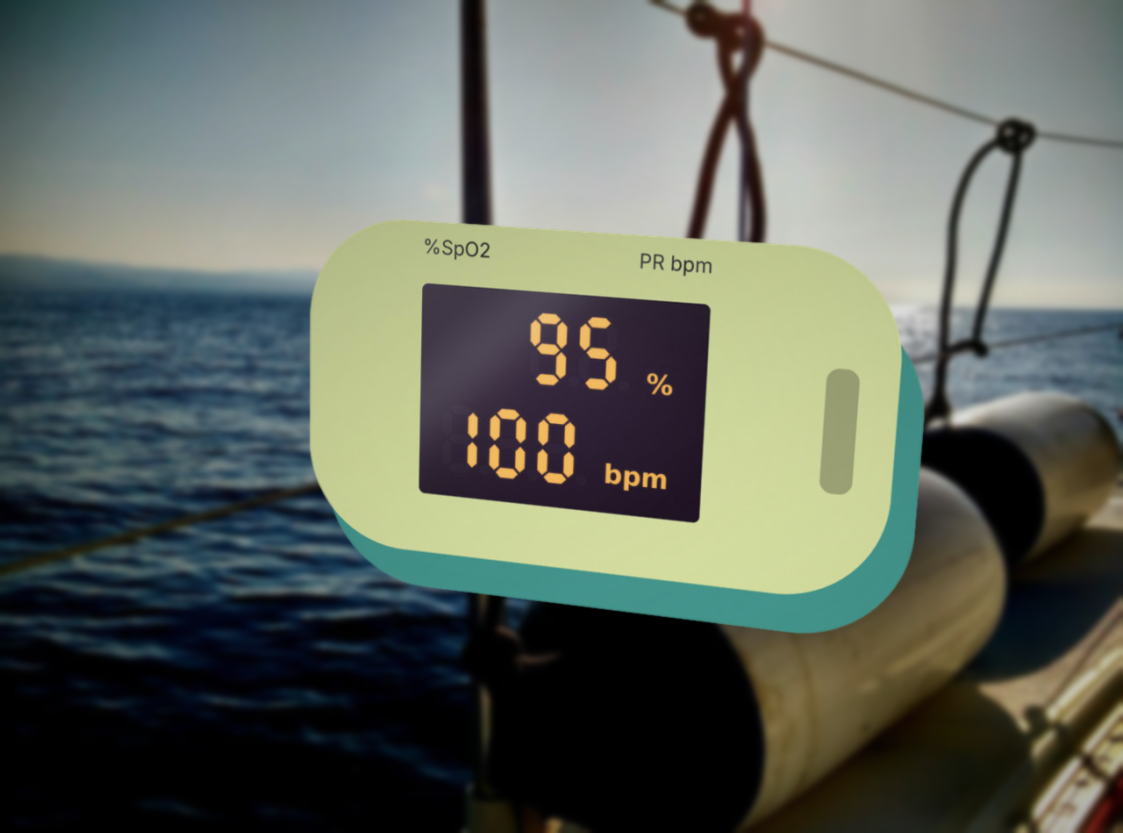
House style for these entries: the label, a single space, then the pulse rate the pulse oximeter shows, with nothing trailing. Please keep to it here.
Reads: 100 bpm
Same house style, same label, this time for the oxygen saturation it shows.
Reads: 95 %
